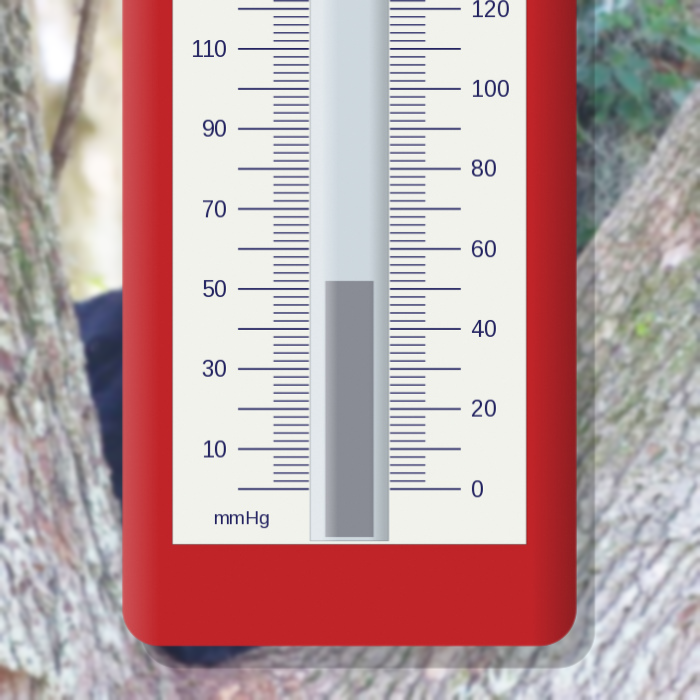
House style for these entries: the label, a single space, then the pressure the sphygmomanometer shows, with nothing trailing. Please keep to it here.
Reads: 52 mmHg
